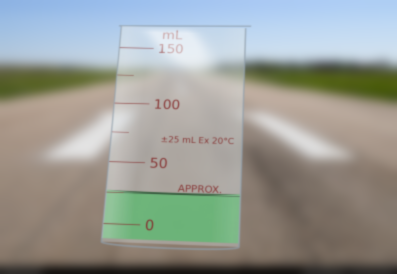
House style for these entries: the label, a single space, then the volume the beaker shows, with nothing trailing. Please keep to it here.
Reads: 25 mL
